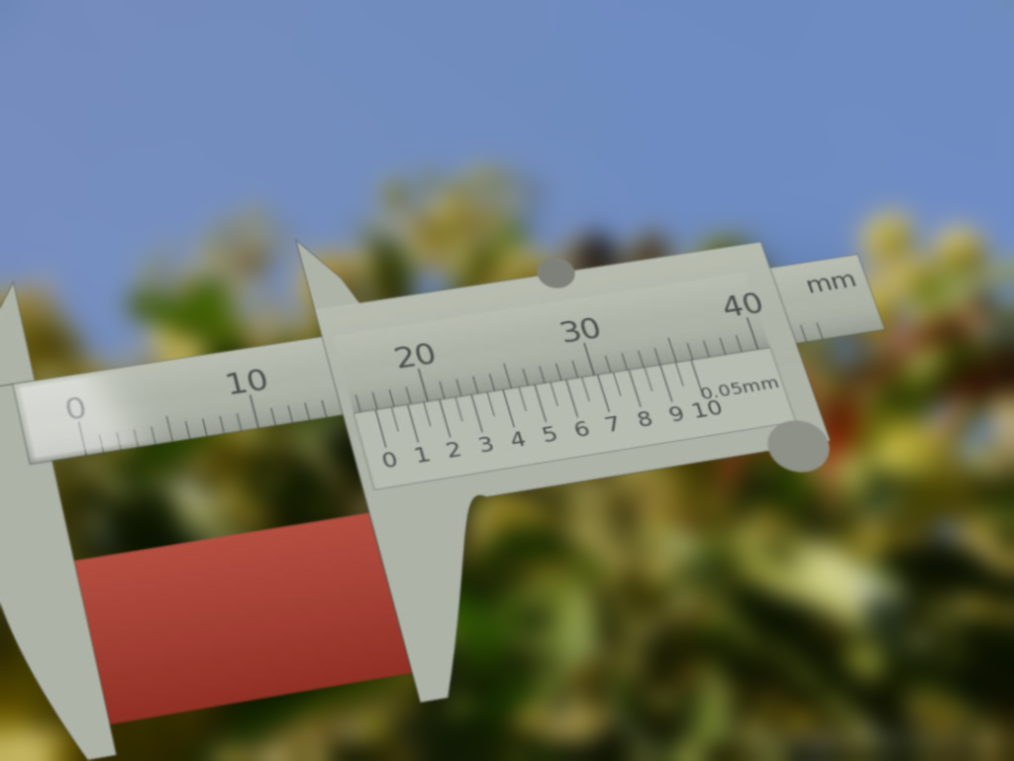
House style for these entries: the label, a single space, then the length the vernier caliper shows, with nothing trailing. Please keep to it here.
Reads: 16.9 mm
